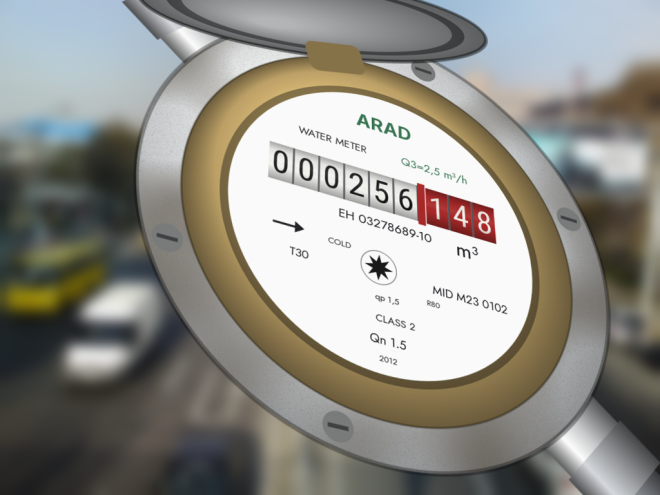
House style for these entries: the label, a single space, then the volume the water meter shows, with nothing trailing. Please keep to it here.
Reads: 256.148 m³
